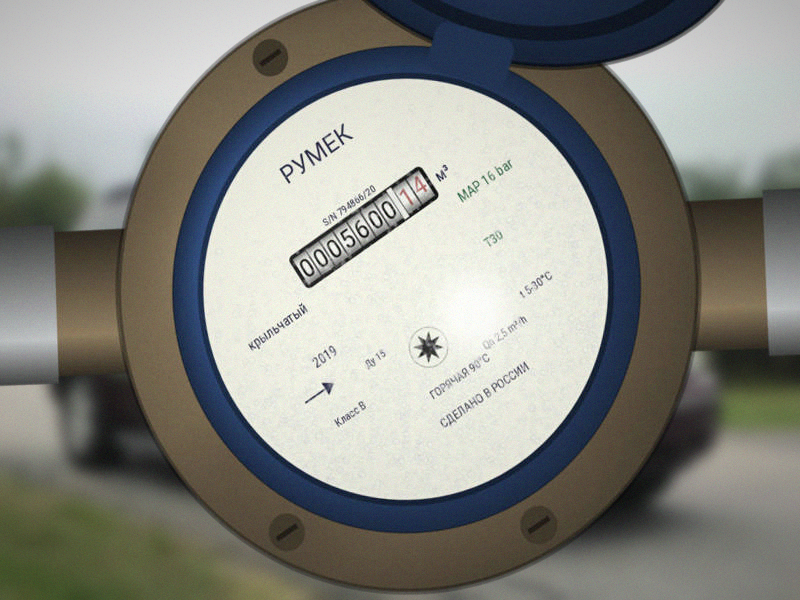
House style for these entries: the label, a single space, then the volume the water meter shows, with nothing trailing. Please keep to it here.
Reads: 5600.14 m³
